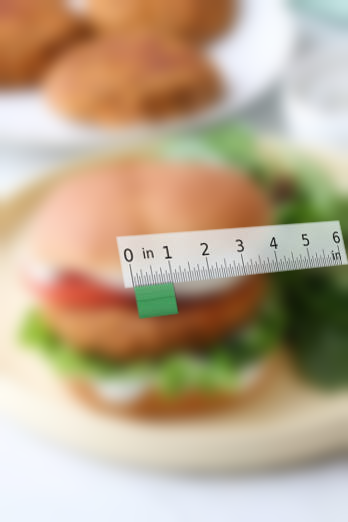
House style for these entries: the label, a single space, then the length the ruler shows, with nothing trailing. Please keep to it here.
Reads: 1 in
